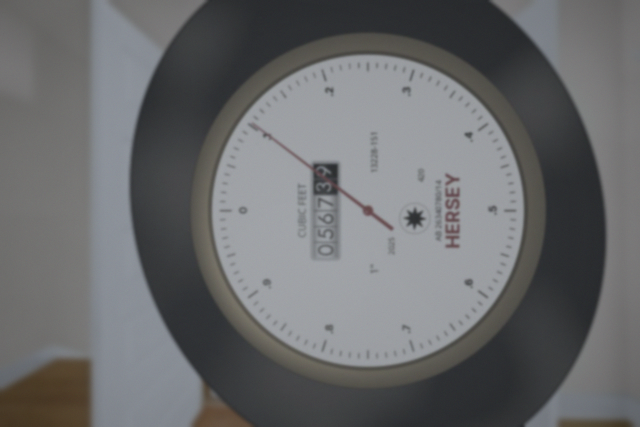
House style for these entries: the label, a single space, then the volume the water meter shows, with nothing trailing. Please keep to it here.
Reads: 56739.10 ft³
